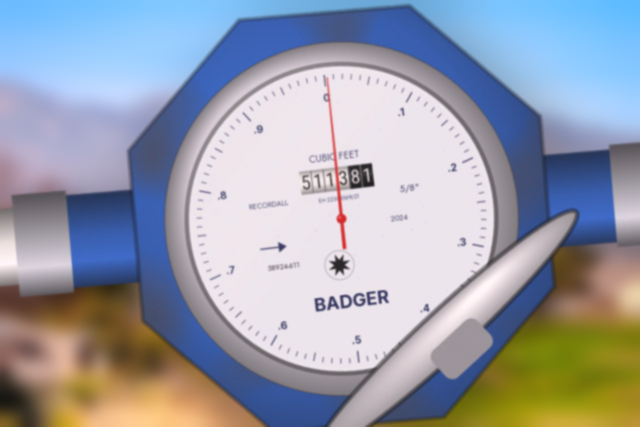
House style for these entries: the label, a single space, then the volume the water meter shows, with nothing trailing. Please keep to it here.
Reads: 511381.00 ft³
